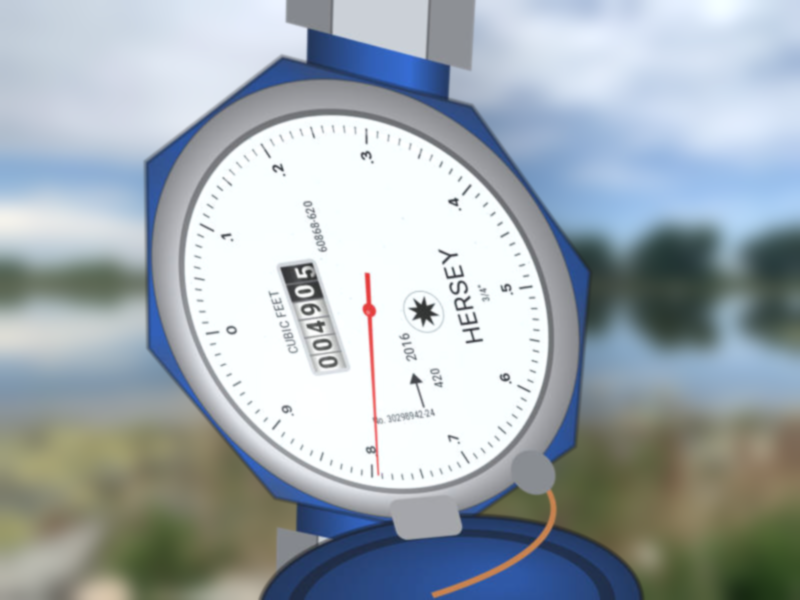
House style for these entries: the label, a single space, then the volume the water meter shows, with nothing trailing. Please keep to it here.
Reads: 4904.79 ft³
